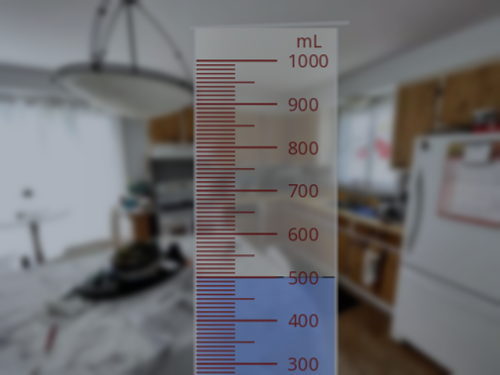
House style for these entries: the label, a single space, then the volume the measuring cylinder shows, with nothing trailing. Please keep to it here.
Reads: 500 mL
